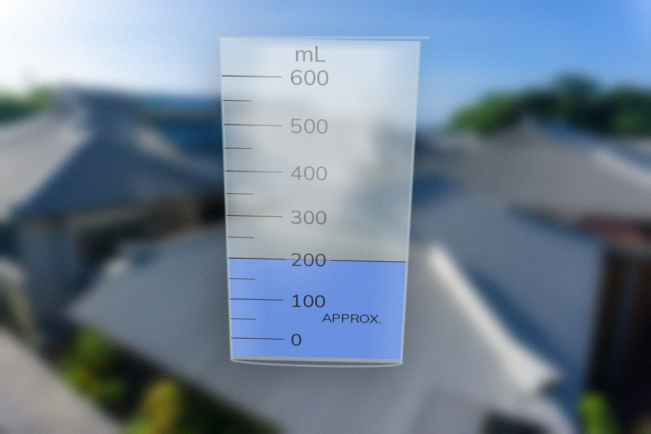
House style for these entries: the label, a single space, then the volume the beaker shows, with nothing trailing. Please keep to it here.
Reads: 200 mL
